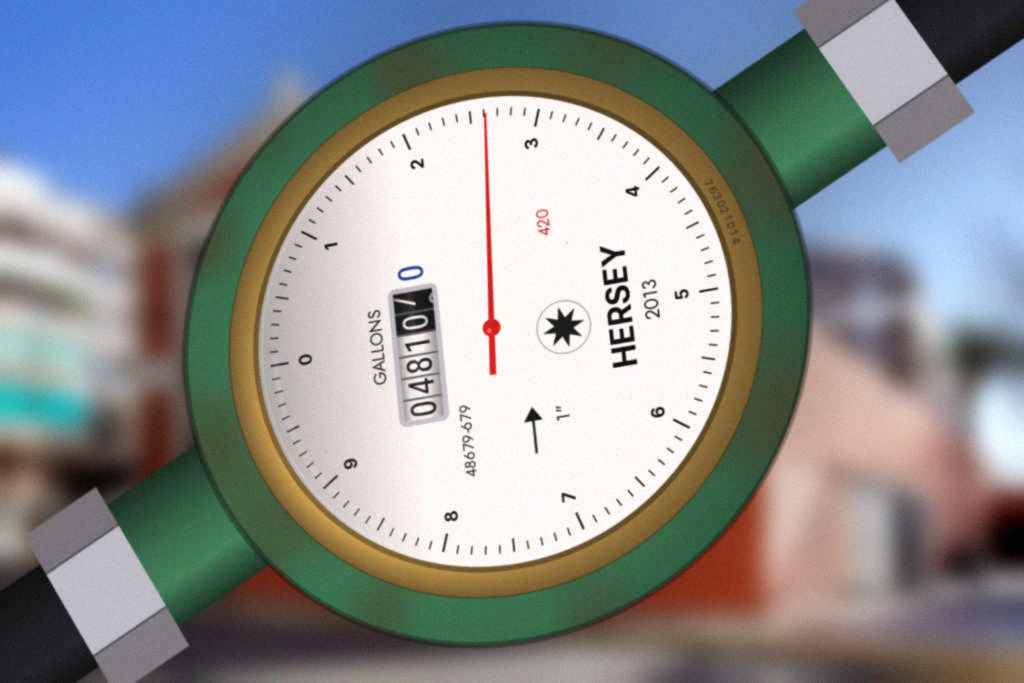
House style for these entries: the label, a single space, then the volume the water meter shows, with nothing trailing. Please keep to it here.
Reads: 481072.6 gal
